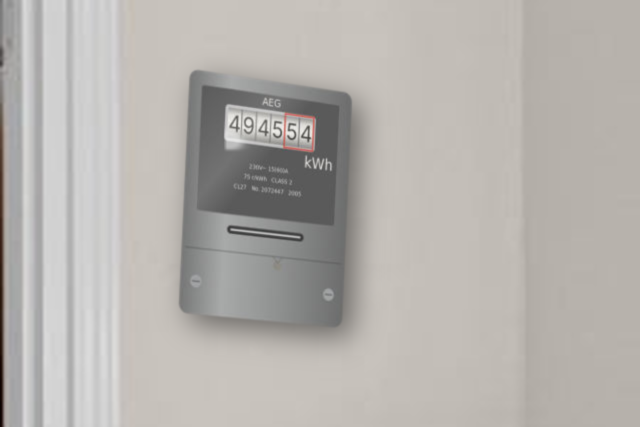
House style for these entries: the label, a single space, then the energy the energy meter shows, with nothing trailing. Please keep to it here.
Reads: 4945.54 kWh
